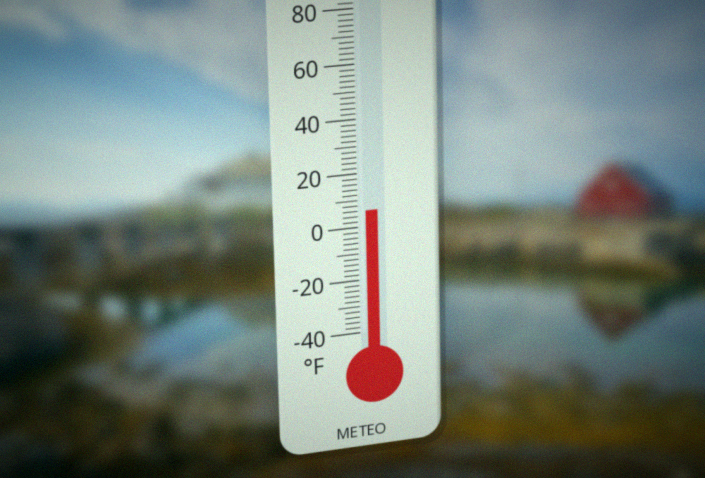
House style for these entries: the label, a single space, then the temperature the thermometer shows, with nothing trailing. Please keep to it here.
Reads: 6 °F
